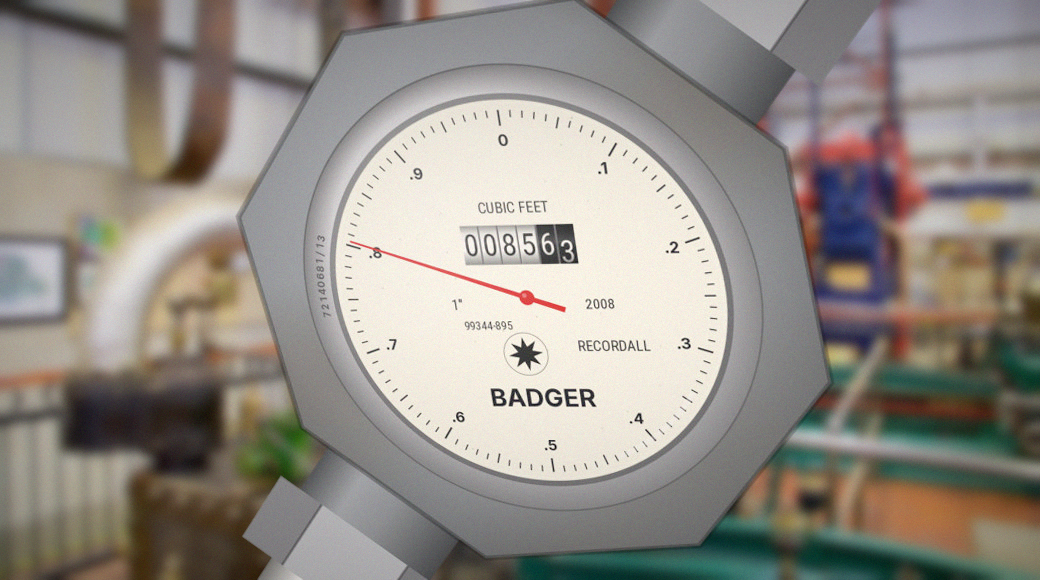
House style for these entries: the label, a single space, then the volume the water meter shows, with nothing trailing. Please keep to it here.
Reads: 8562.80 ft³
